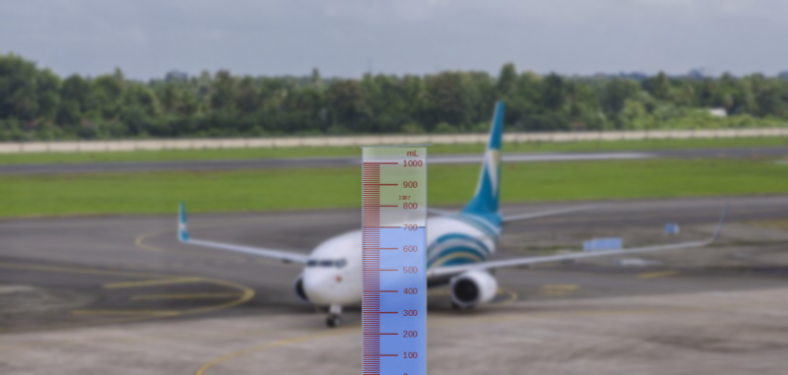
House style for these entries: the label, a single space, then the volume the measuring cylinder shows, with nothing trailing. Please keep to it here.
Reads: 700 mL
